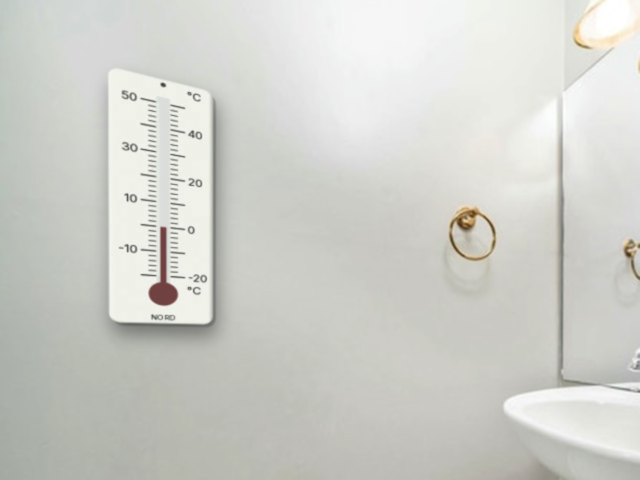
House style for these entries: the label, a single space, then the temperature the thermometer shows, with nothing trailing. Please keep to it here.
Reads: 0 °C
